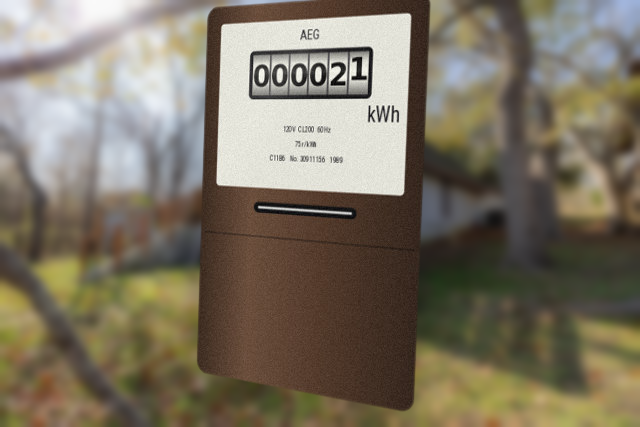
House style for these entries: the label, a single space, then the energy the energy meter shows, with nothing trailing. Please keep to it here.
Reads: 21 kWh
